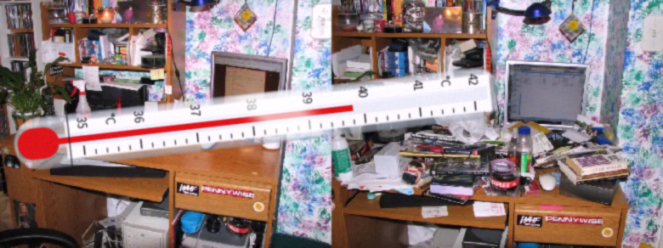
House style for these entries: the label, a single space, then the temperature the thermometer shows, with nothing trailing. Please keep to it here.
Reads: 39.8 °C
